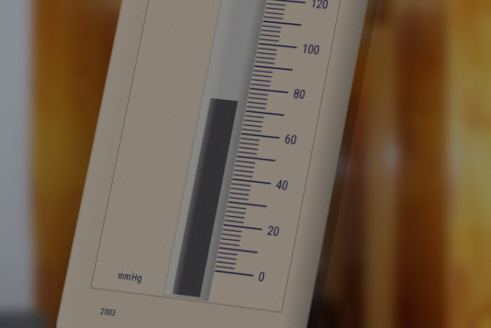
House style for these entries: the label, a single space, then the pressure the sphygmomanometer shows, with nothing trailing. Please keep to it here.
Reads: 74 mmHg
